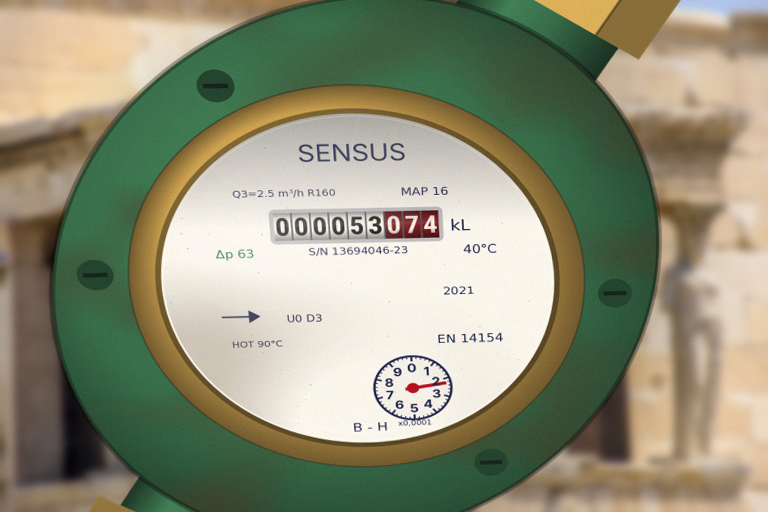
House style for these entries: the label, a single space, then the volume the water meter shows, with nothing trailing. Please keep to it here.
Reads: 53.0742 kL
